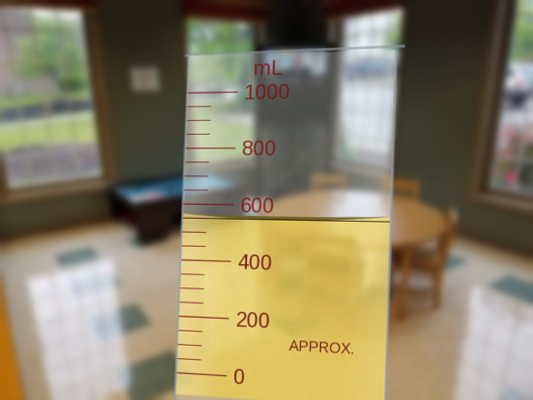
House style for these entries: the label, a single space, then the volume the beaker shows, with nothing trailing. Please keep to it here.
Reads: 550 mL
